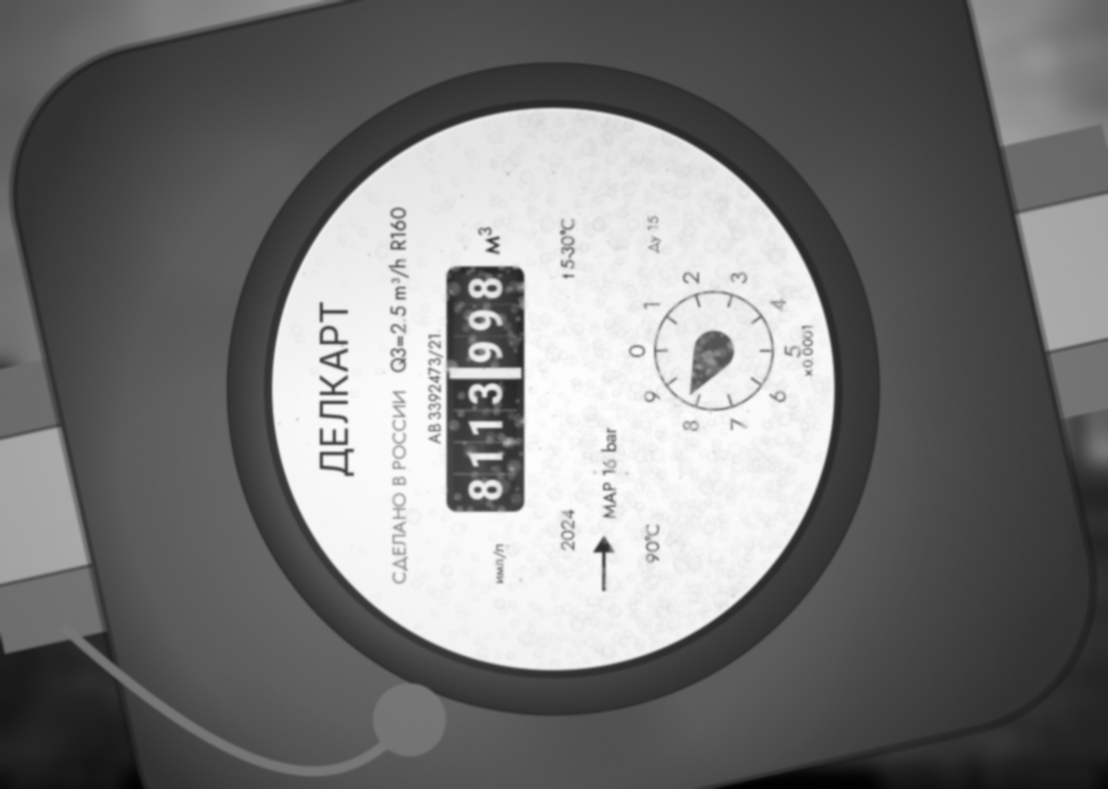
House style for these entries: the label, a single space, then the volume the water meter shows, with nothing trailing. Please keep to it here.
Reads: 8113.9988 m³
